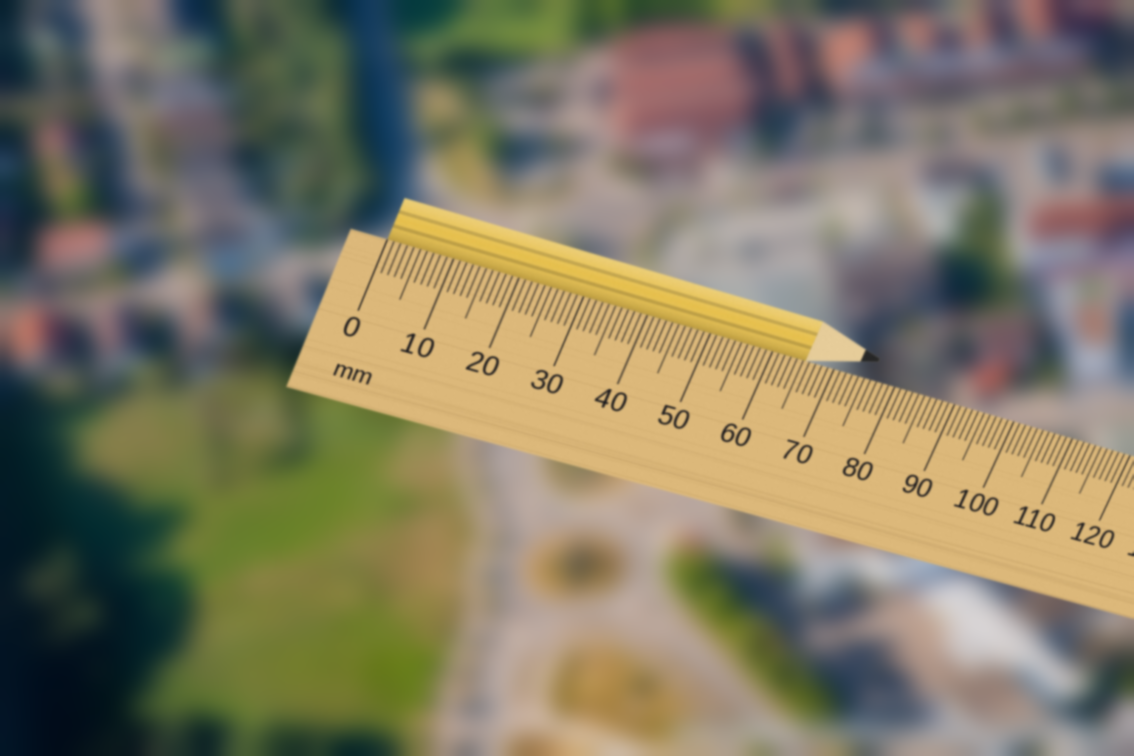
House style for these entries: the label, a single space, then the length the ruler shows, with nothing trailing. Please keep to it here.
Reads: 76 mm
